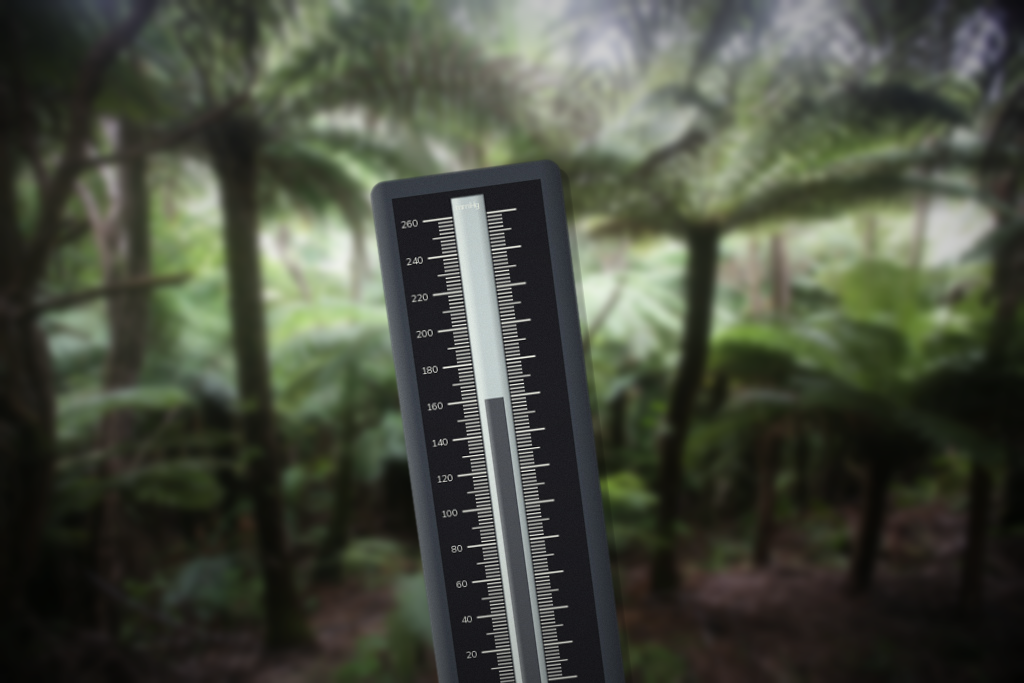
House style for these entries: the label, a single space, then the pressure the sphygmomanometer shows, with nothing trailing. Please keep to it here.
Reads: 160 mmHg
